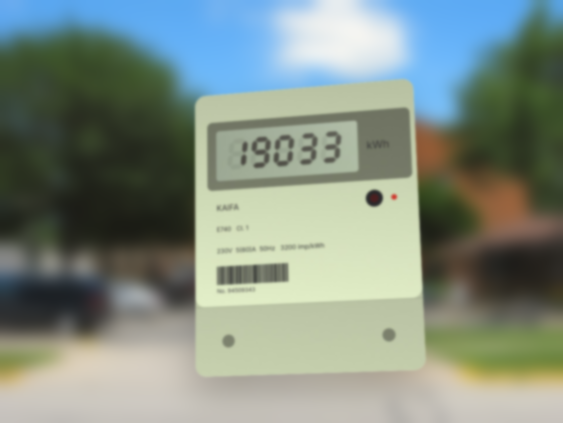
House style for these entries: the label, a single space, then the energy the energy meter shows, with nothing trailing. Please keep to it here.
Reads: 19033 kWh
